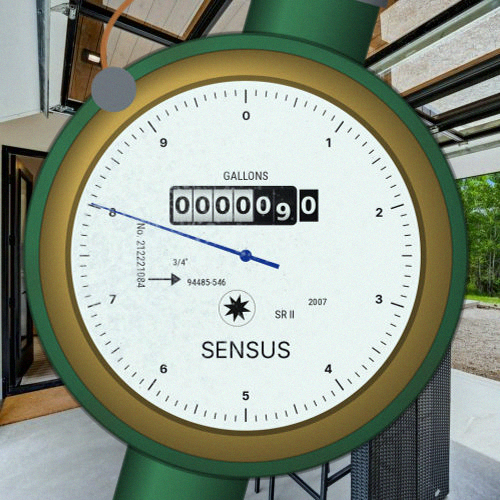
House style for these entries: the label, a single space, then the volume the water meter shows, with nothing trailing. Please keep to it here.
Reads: 88.0 gal
